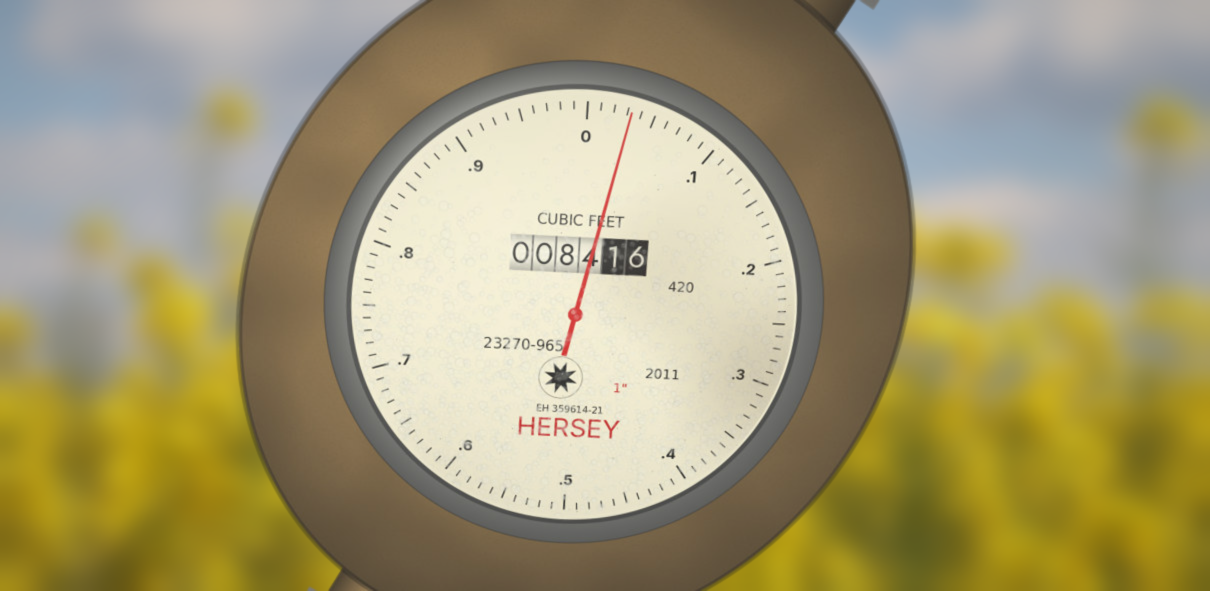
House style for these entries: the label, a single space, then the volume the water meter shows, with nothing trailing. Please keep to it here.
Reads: 8416.03 ft³
